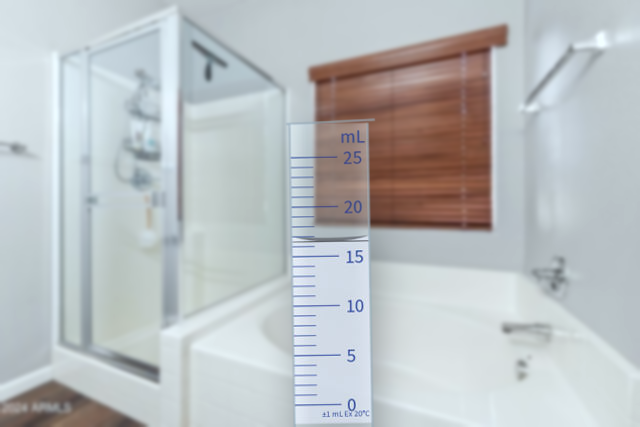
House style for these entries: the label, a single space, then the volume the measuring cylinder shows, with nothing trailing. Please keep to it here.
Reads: 16.5 mL
